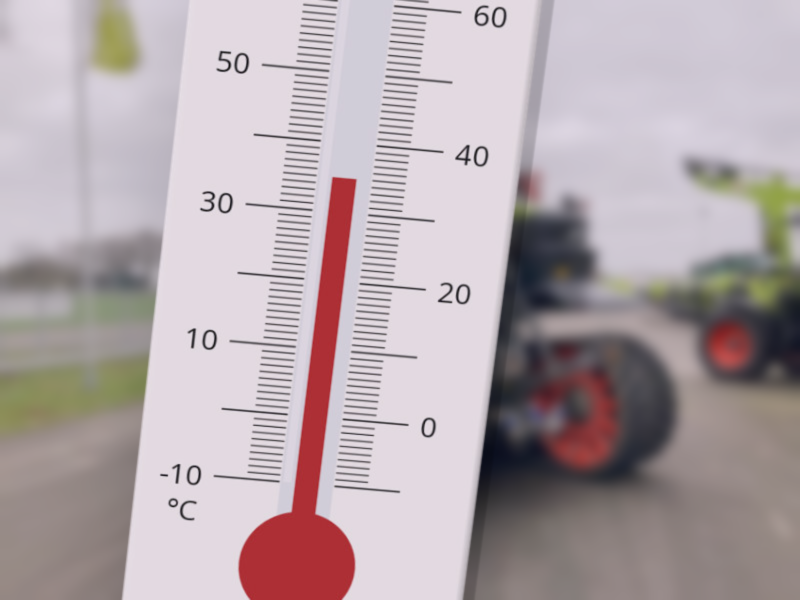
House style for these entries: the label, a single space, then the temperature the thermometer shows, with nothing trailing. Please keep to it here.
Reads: 35 °C
